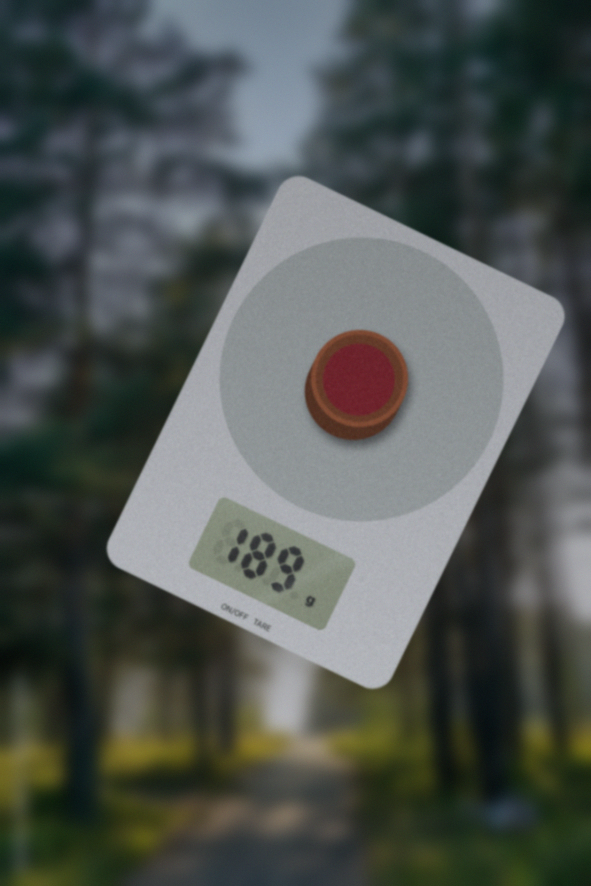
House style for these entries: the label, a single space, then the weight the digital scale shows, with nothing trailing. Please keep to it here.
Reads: 189 g
